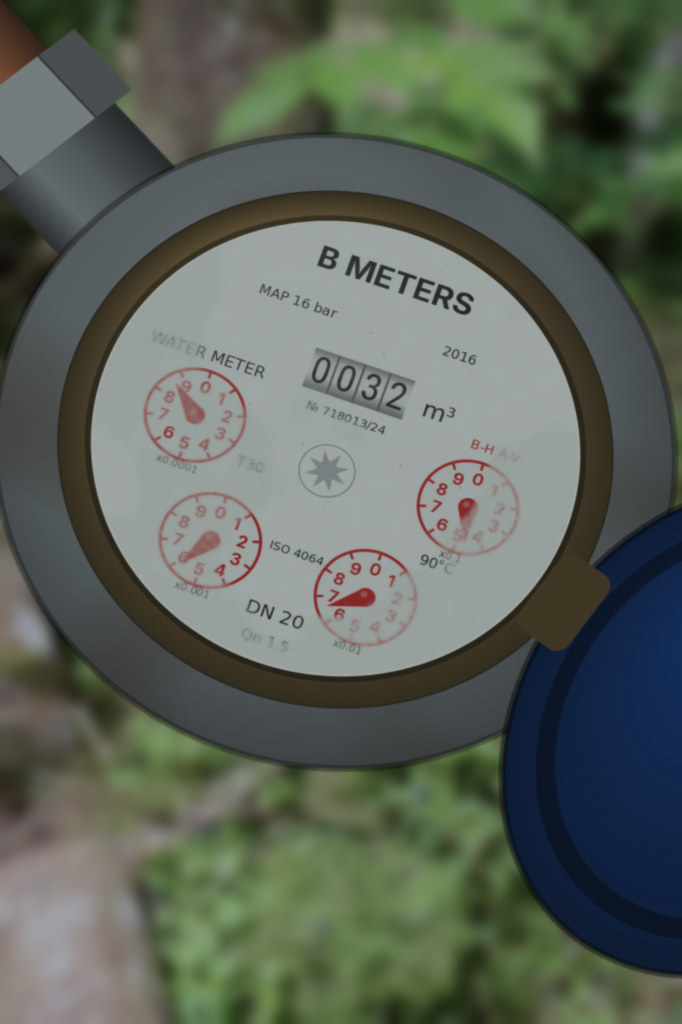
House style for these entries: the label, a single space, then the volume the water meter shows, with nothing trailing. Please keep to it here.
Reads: 32.4658 m³
